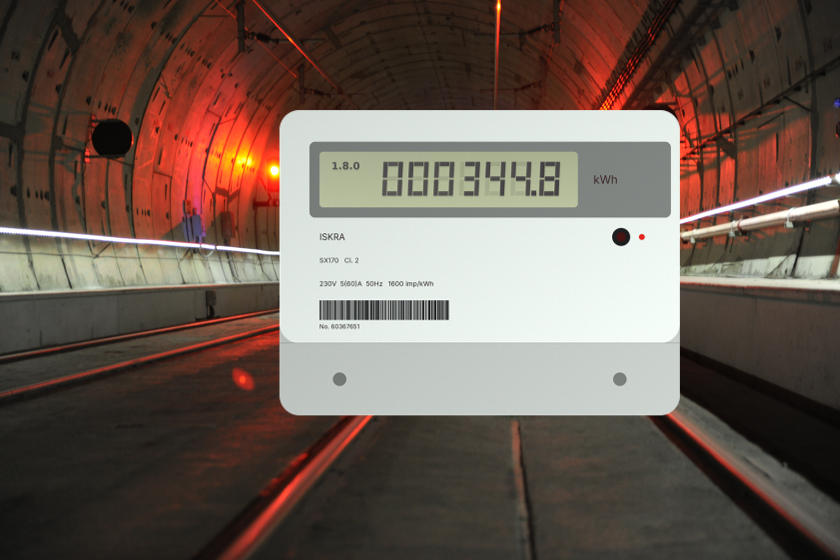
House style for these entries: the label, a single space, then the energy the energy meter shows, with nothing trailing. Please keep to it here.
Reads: 344.8 kWh
